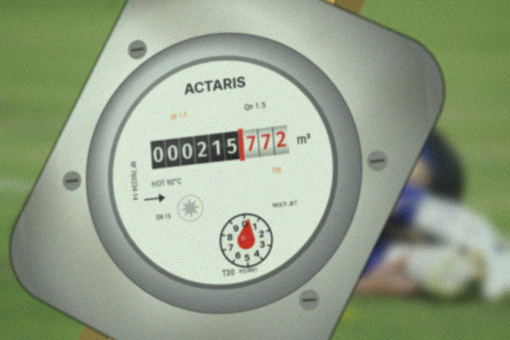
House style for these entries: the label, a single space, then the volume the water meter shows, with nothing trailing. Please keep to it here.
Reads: 215.7720 m³
